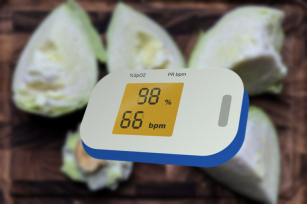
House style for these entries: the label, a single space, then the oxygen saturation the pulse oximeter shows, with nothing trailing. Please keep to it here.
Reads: 98 %
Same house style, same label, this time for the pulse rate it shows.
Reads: 66 bpm
